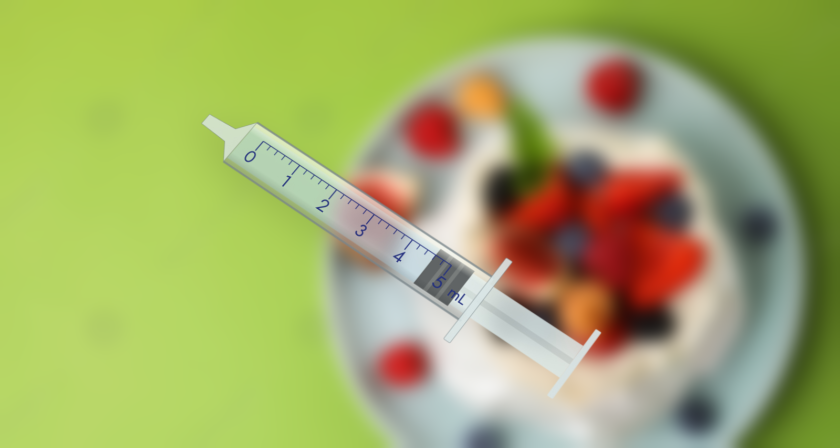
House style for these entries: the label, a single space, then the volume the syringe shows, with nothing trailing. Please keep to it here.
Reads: 4.6 mL
